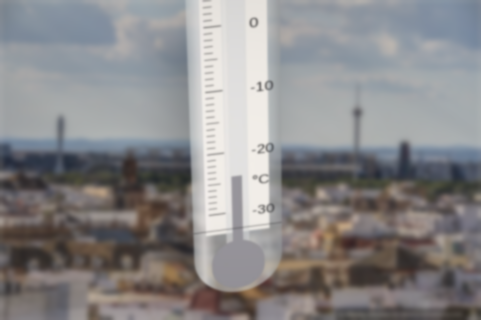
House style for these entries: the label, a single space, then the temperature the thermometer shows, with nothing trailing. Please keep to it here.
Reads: -24 °C
